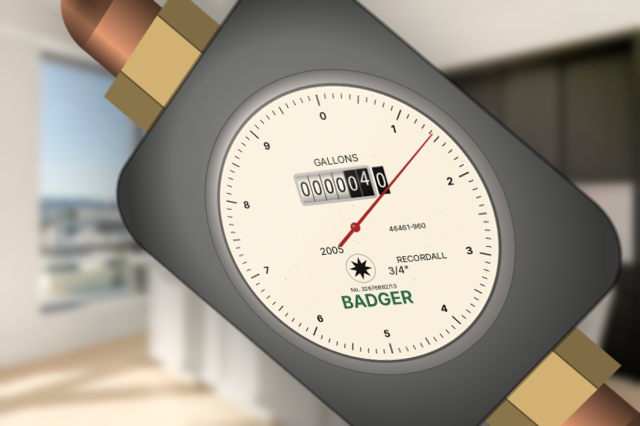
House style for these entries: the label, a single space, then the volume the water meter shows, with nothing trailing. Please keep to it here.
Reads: 41.4 gal
